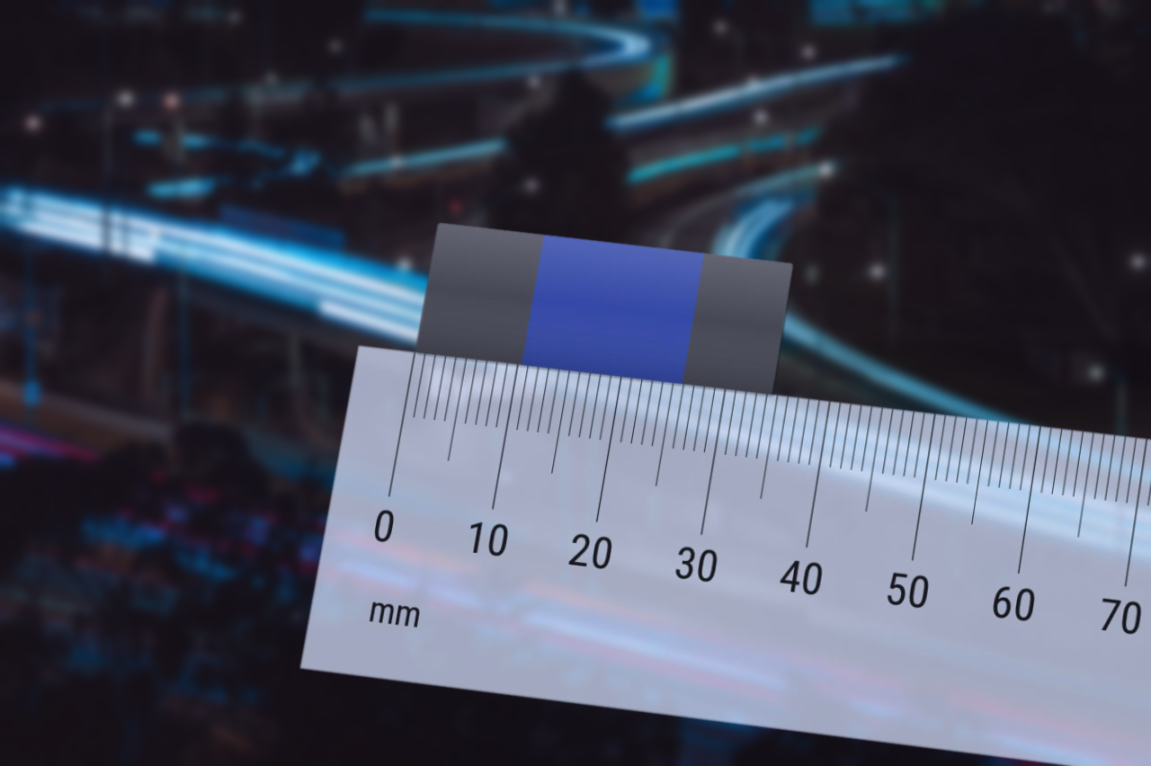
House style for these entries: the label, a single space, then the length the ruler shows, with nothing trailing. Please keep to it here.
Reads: 34.5 mm
